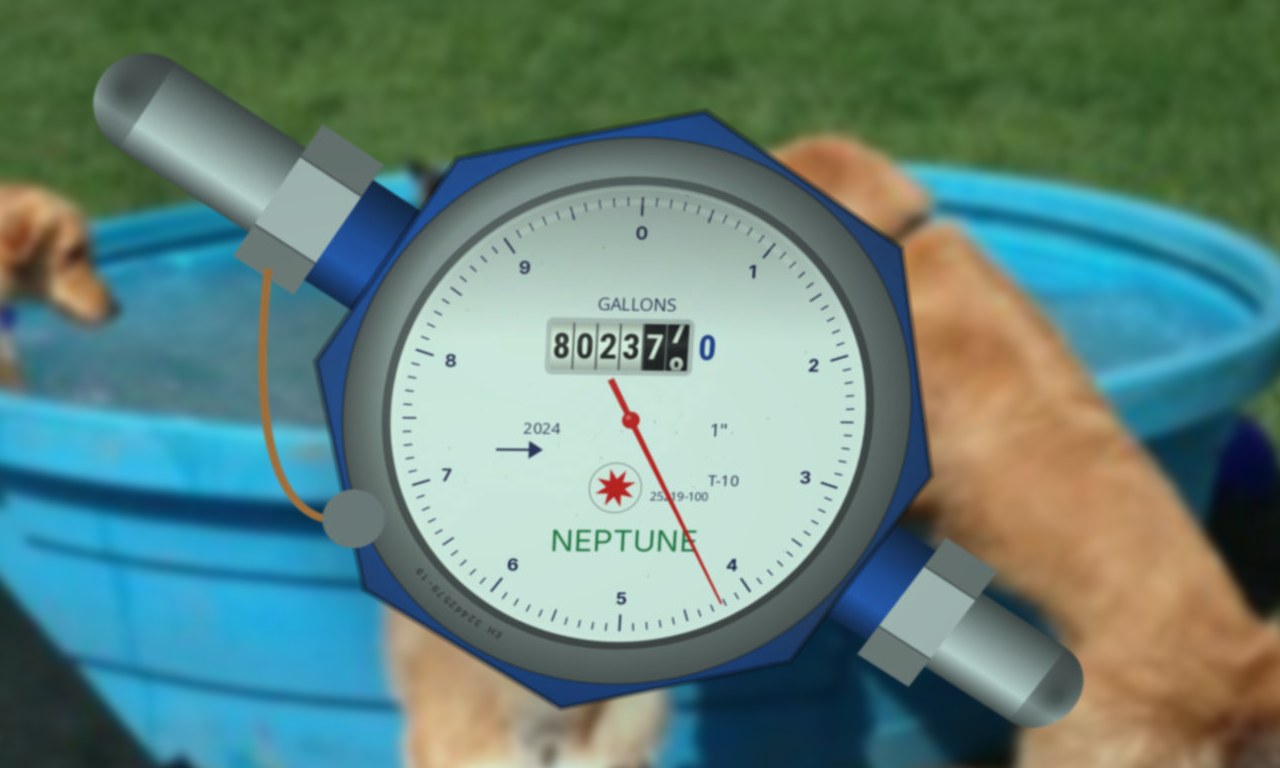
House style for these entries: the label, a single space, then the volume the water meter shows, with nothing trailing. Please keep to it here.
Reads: 8023774.2 gal
